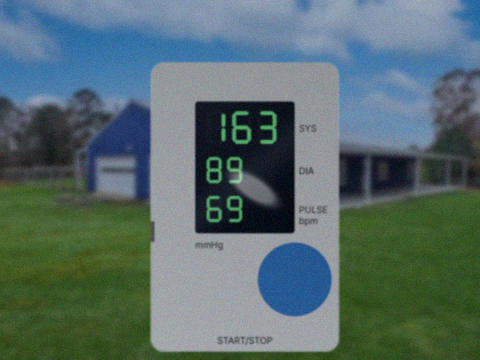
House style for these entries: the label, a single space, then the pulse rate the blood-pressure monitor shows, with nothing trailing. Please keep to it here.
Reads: 69 bpm
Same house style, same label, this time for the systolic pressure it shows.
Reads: 163 mmHg
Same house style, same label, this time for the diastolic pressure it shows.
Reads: 89 mmHg
